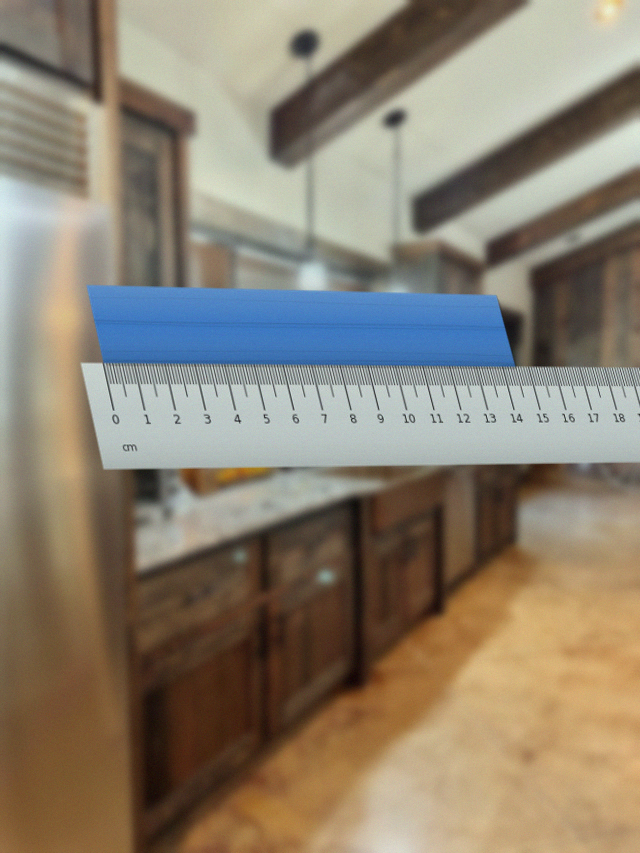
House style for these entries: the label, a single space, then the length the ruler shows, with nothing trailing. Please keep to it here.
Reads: 14.5 cm
